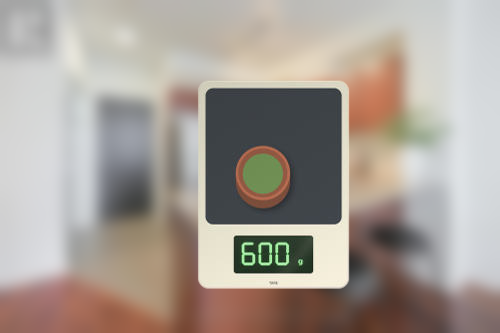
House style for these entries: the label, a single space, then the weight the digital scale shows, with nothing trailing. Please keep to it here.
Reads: 600 g
